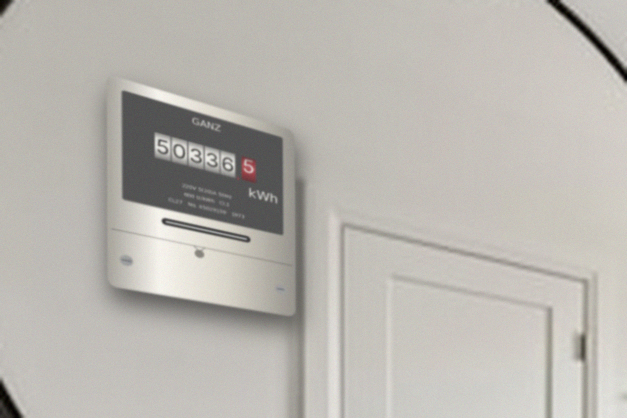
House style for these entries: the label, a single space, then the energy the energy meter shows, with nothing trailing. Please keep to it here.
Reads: 50336.5 kWh
